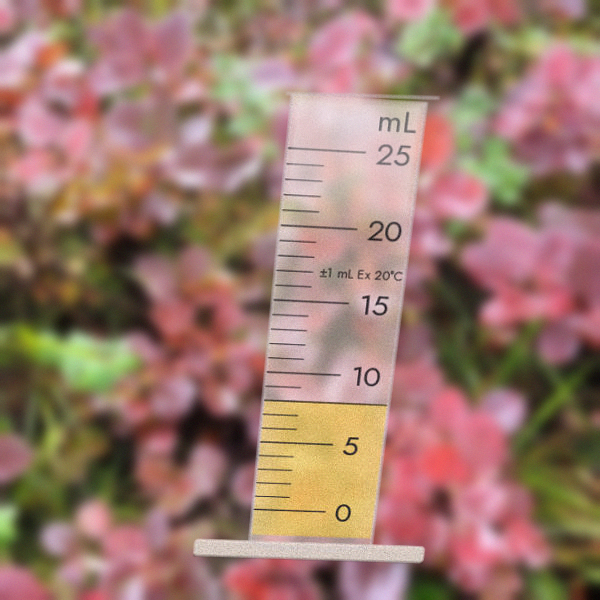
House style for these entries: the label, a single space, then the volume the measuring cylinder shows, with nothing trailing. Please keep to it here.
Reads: 8 mL
